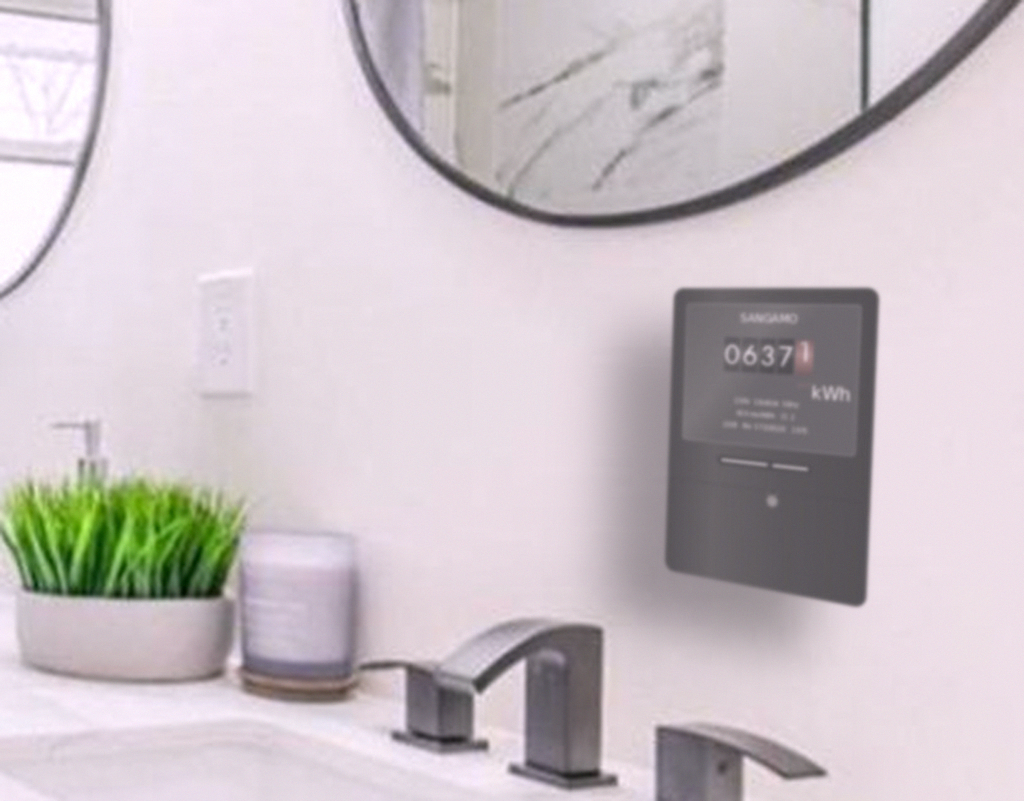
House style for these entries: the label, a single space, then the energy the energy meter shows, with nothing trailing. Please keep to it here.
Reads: 637.1 kWh
